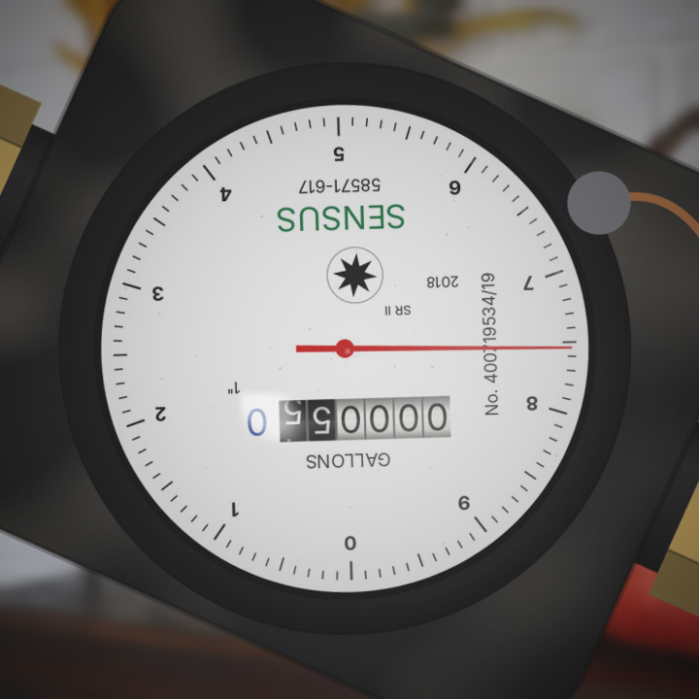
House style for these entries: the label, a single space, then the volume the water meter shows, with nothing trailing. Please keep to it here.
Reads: 547.5 gal
